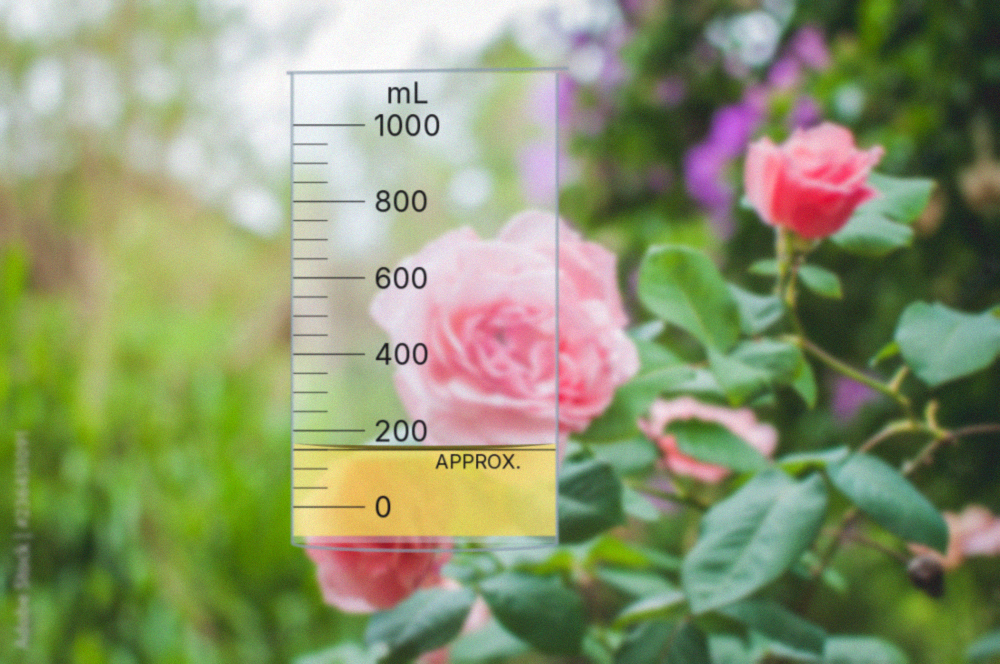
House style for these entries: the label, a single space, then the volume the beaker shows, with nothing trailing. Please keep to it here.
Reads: 150 mL
